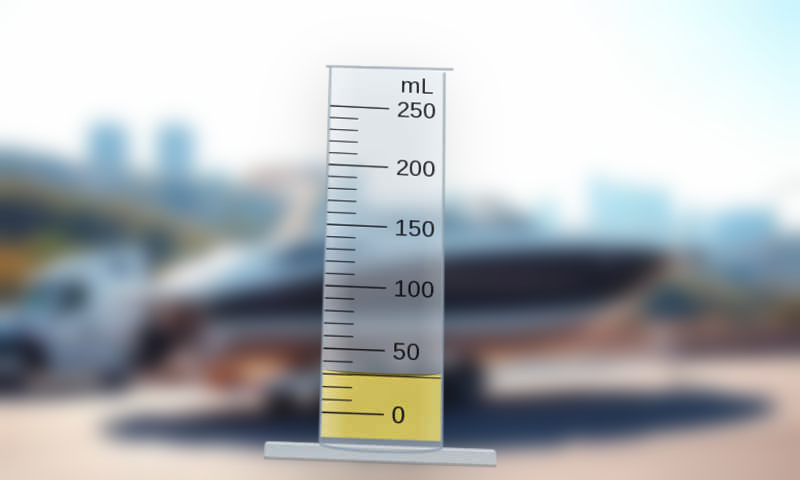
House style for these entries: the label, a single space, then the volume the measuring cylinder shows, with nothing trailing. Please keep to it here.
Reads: 30 mL
